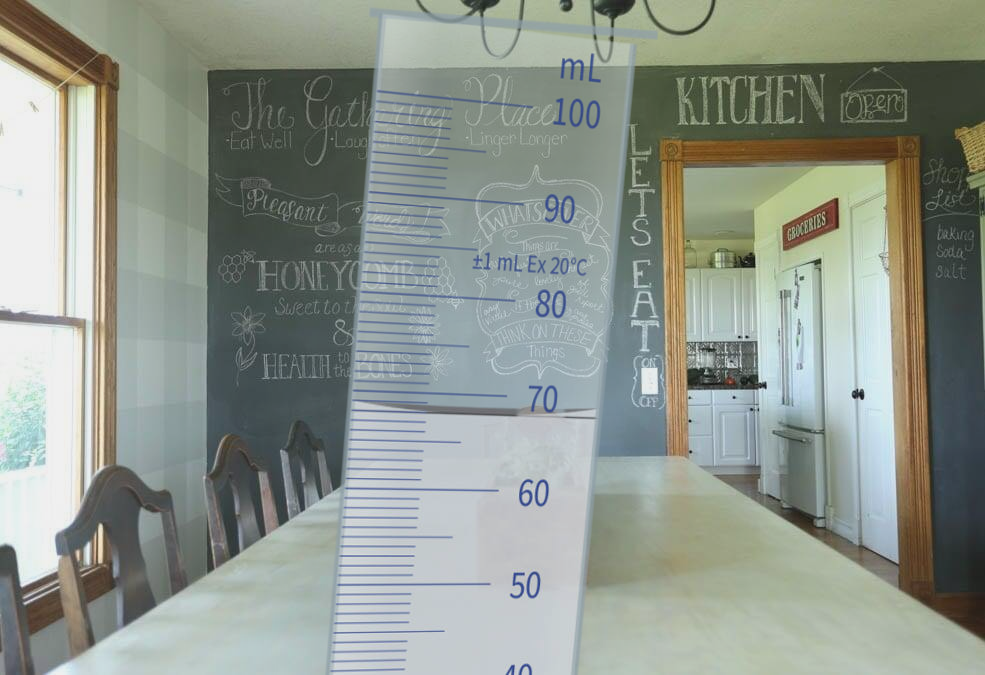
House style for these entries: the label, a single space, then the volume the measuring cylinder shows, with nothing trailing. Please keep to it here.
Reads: 68 mL
